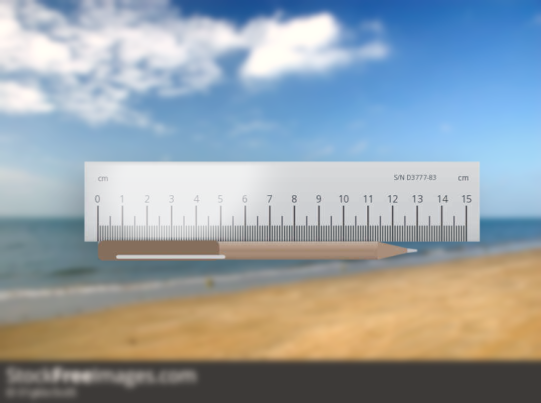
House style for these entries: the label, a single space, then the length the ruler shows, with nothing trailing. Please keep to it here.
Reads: 13 cm
